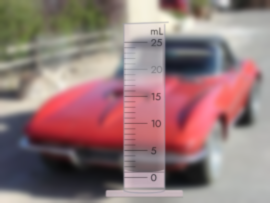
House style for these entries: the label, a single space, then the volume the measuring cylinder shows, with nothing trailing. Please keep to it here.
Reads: 1 mL
